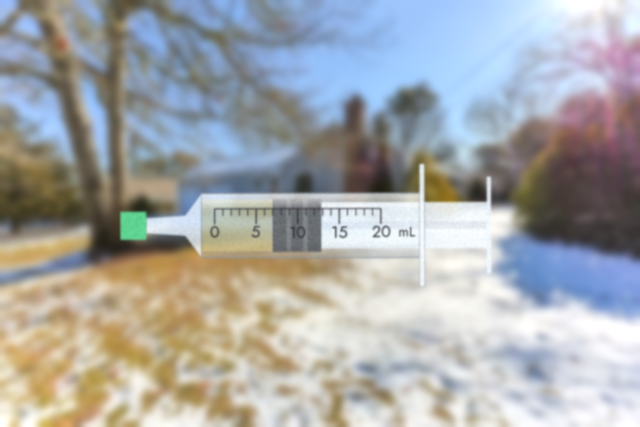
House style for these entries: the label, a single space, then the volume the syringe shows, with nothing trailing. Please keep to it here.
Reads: 7 mL
